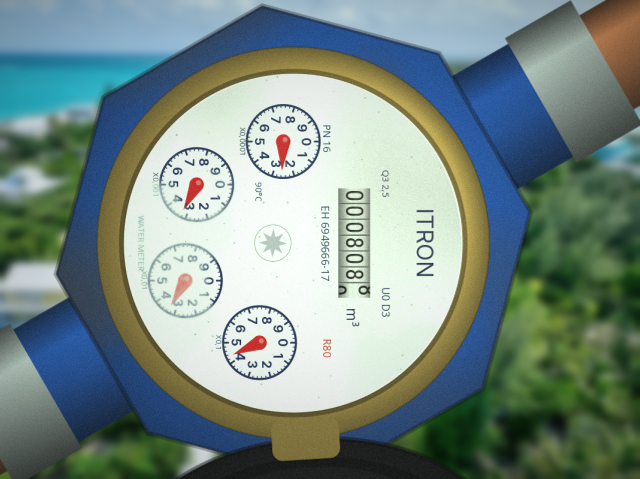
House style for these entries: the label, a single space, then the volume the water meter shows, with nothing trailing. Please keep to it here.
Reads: 8088.4332 m³
